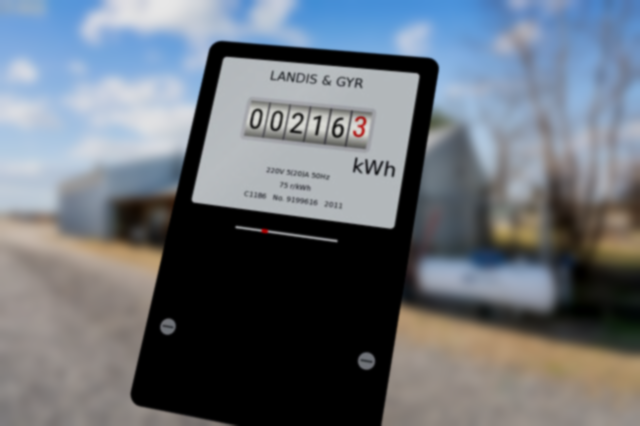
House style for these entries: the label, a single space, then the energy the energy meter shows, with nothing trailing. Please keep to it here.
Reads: 216.3 kWh
